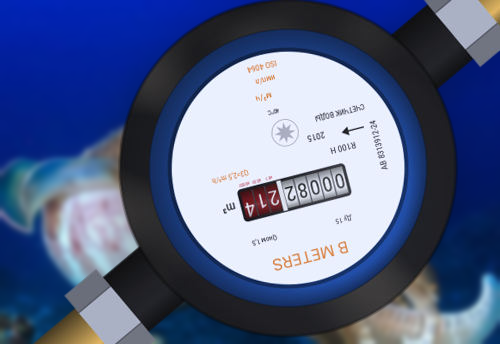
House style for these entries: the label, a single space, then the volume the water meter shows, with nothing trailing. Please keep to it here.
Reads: 82.214 m³
